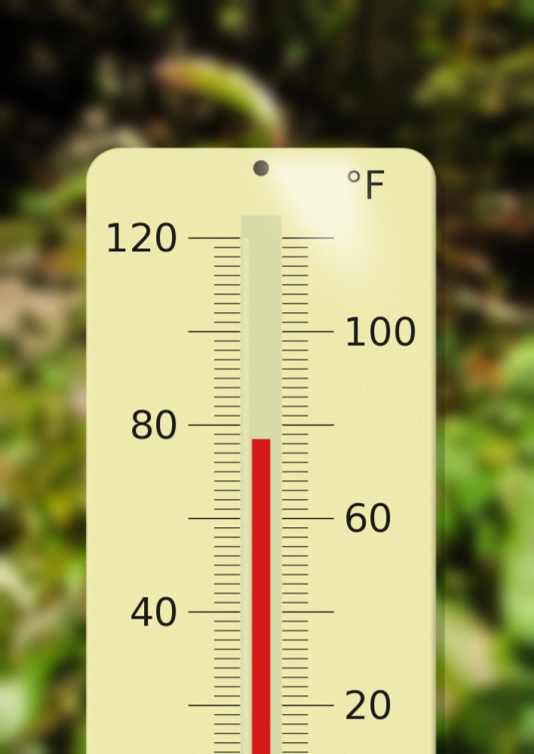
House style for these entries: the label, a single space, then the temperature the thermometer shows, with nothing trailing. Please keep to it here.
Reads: 77 °F
